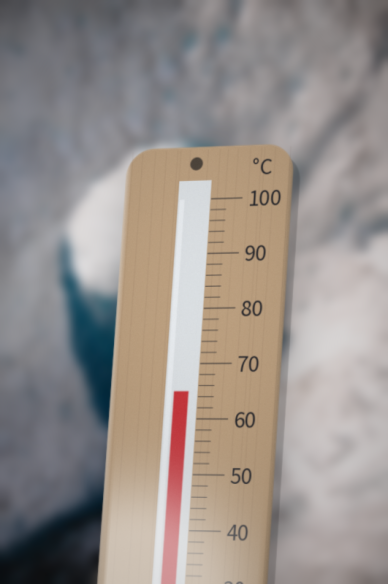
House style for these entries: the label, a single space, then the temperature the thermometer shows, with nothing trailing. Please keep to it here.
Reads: 65 °C
